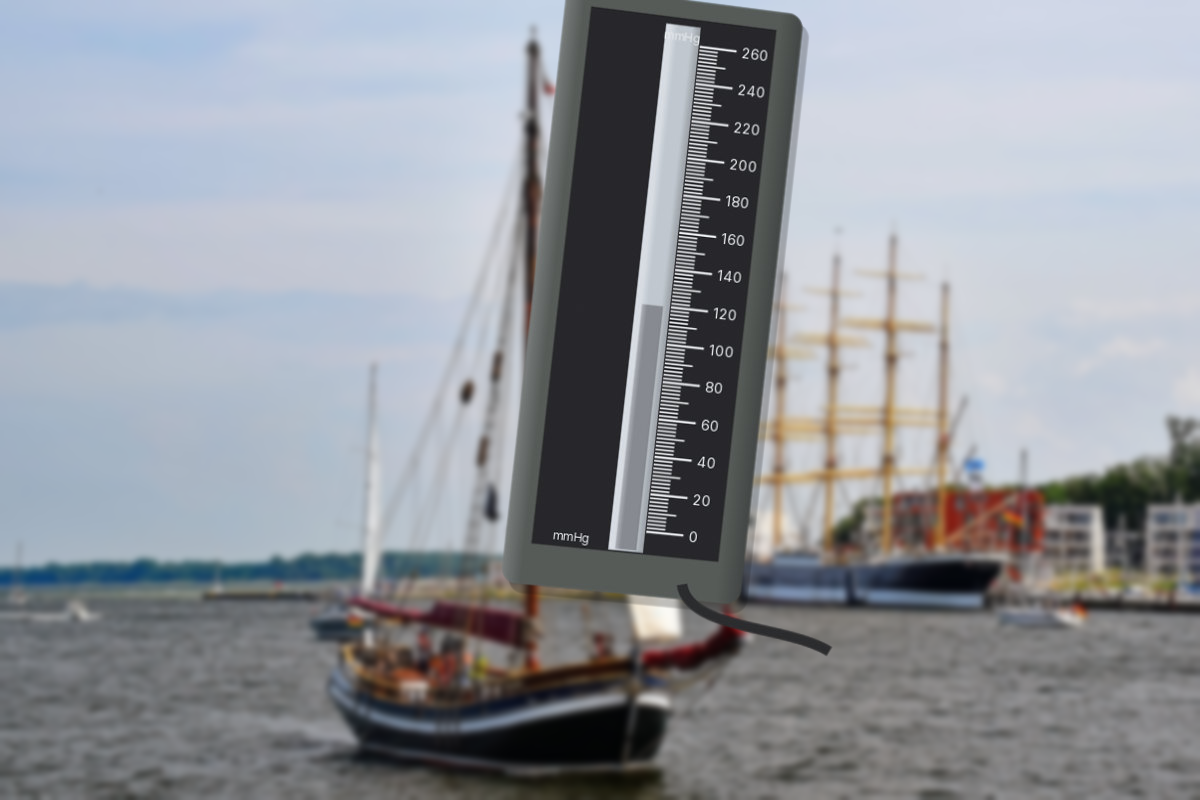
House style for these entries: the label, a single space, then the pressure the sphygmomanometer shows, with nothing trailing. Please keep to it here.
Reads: 120 mmHg
